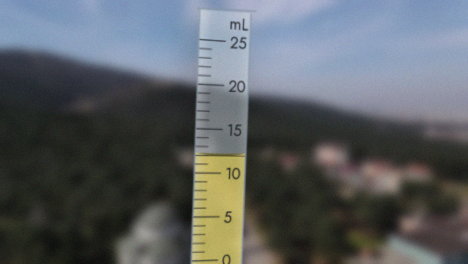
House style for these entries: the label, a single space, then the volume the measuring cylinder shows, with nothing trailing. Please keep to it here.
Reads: 12 mL
